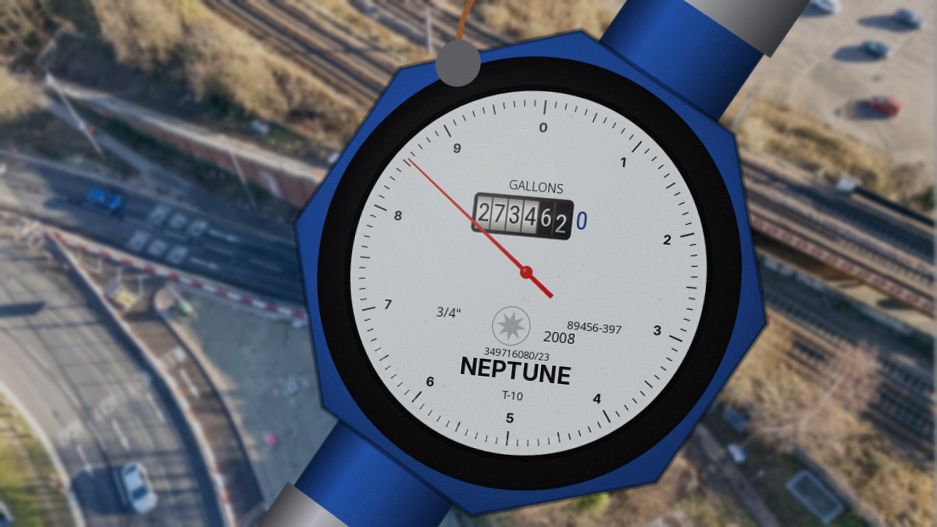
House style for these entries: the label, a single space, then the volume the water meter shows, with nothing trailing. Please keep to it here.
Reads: 2734618.5 gal
